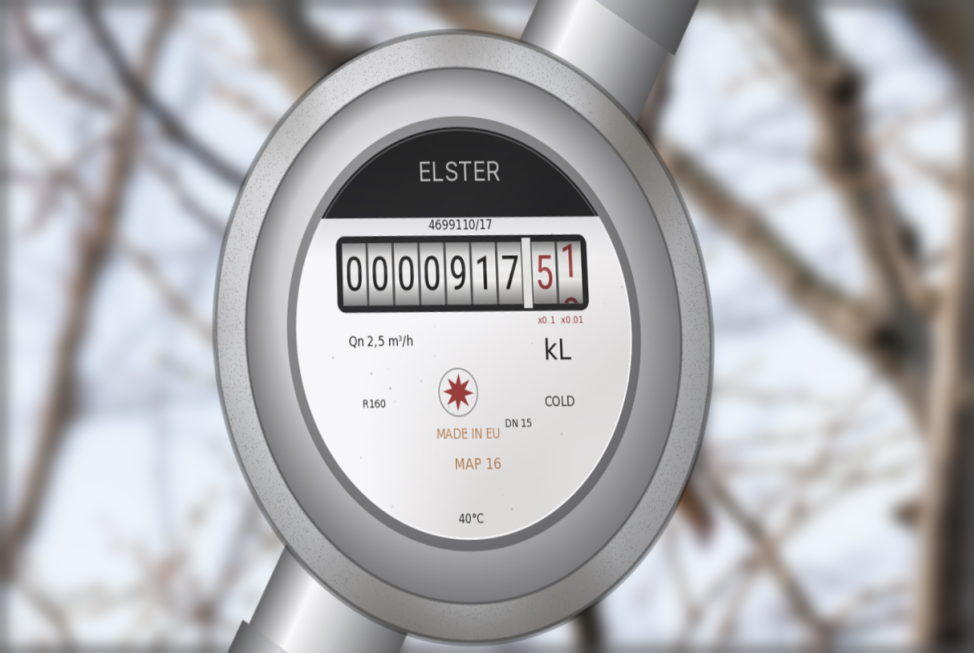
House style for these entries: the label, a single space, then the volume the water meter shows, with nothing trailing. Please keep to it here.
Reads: 917.51 kL
